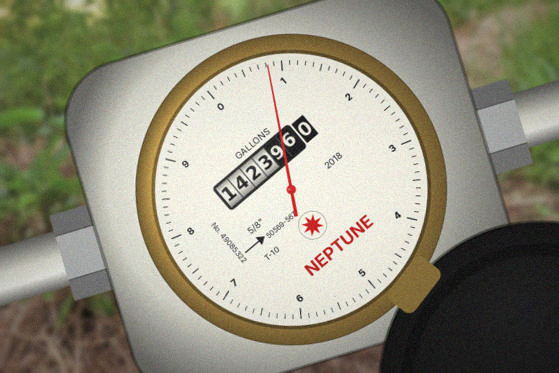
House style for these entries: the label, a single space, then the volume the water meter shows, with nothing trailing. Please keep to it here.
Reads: 1423960.8 gal
